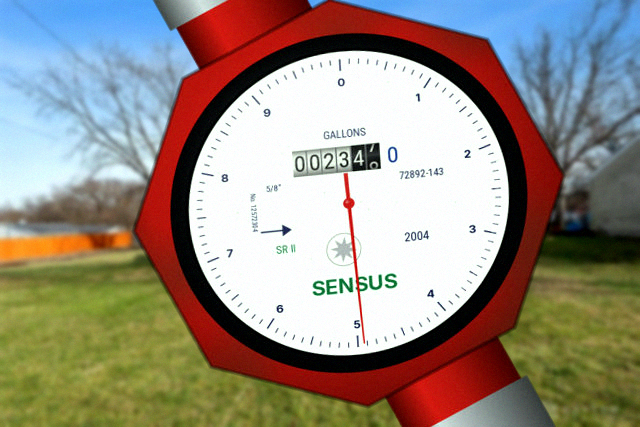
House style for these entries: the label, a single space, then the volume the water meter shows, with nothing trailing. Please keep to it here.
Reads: 23474.9 gal
